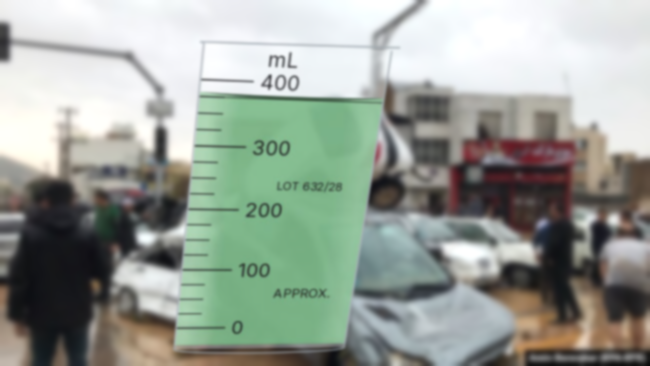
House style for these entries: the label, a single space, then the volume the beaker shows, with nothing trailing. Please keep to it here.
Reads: 375 mL
